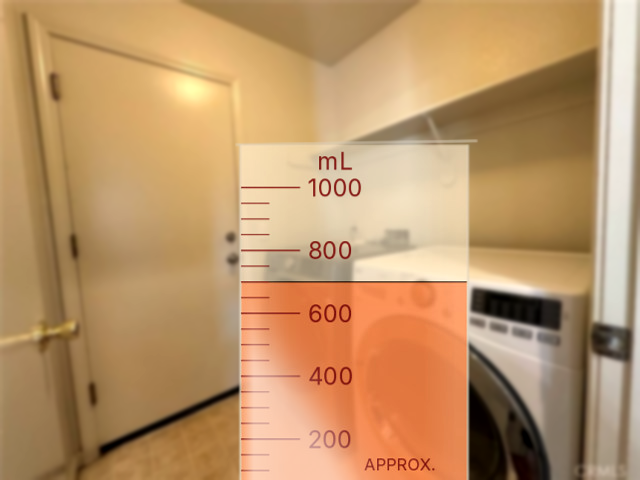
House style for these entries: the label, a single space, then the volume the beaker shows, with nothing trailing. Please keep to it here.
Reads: 700 mL
